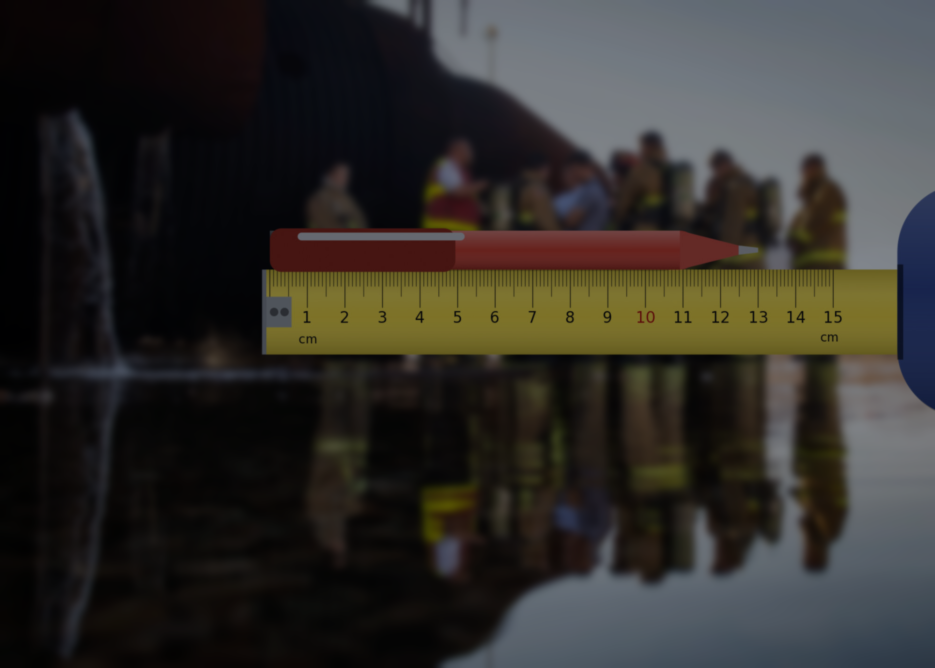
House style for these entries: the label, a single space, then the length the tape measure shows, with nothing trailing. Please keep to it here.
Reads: 13 cm
